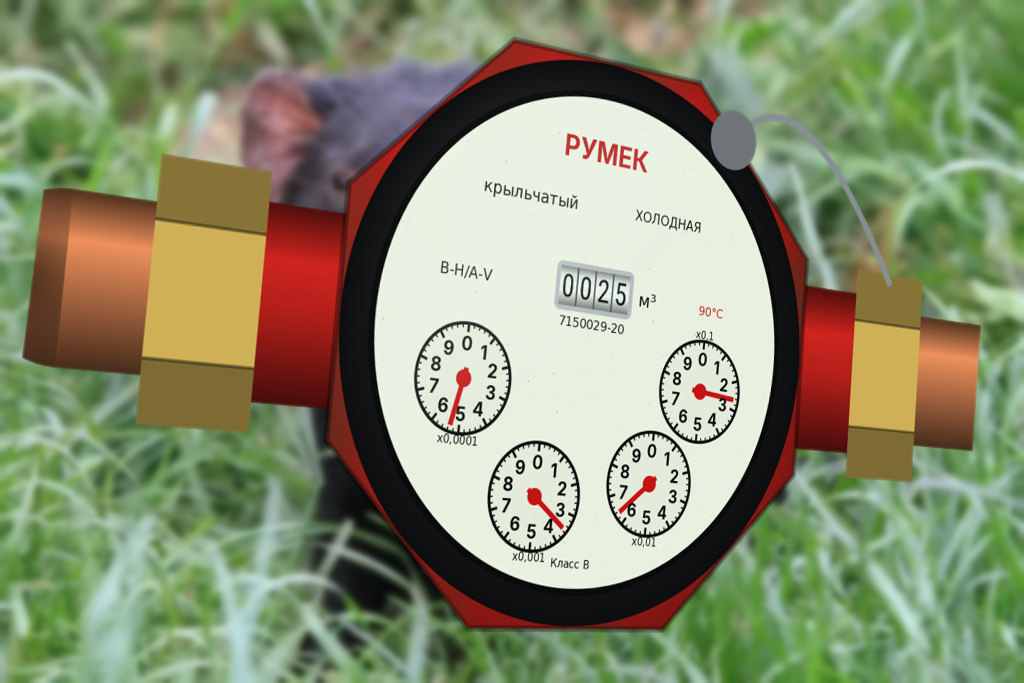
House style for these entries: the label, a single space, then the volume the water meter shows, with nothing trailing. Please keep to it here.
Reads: 25.2635 m³
